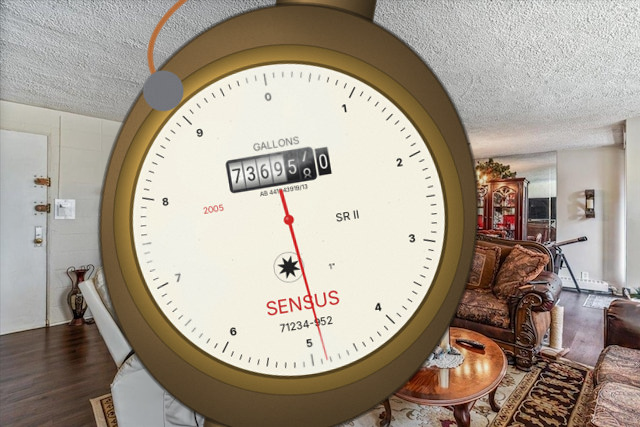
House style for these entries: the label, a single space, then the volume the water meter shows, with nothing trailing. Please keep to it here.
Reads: 7369574.8 gal
